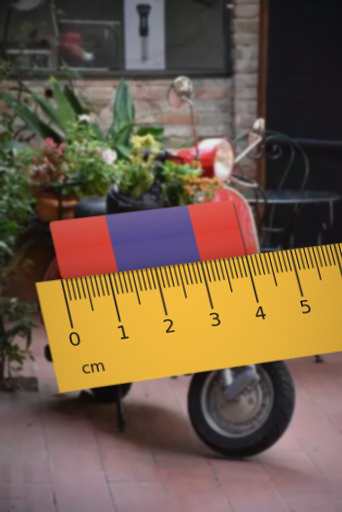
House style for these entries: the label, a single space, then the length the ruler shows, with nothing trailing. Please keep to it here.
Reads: 4 cm
